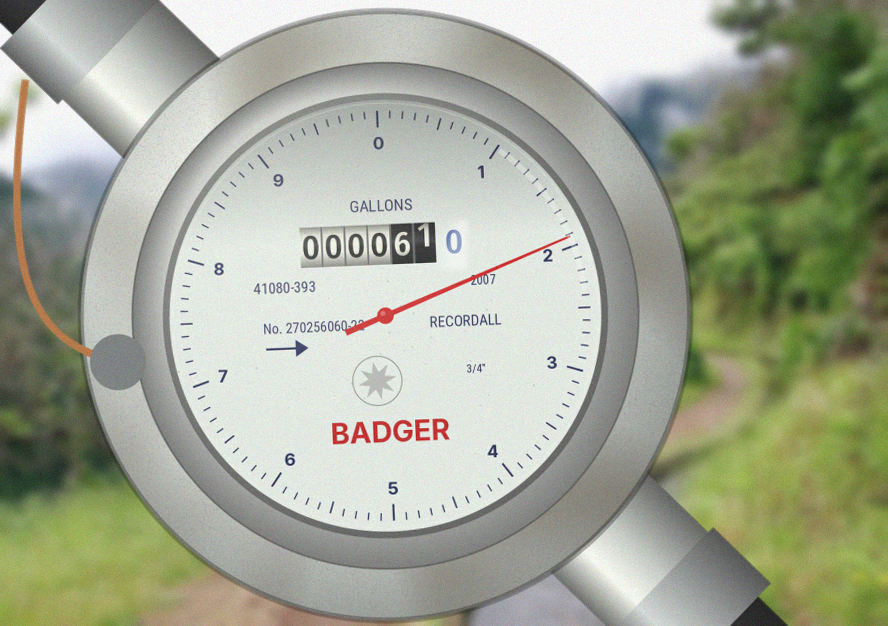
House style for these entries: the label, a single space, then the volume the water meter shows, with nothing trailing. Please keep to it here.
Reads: 611.9 gal
